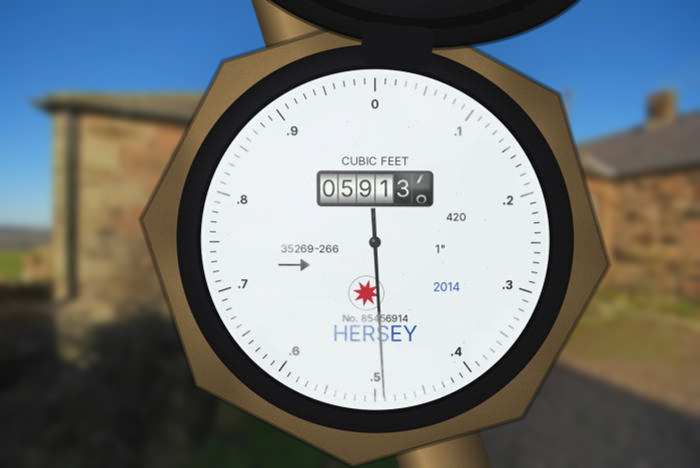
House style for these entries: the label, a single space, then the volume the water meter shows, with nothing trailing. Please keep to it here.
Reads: 59137.49 ft³
